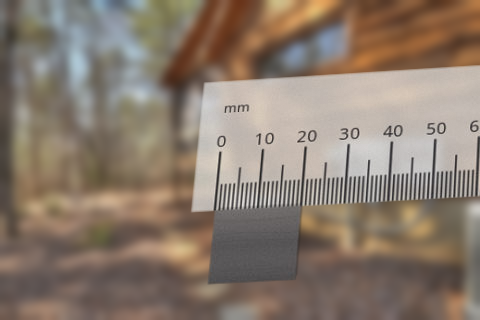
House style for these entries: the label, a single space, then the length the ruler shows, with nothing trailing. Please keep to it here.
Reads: 20 mm
